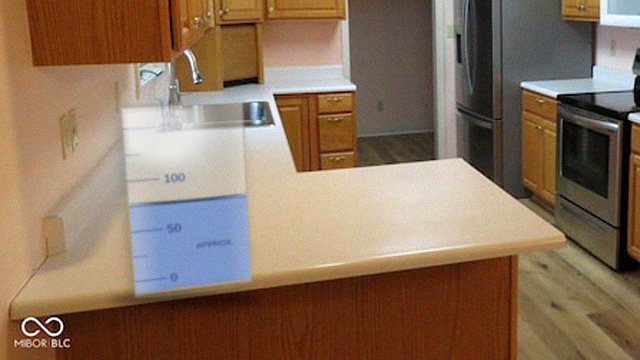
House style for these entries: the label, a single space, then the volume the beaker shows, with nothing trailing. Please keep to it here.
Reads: 75 mL
